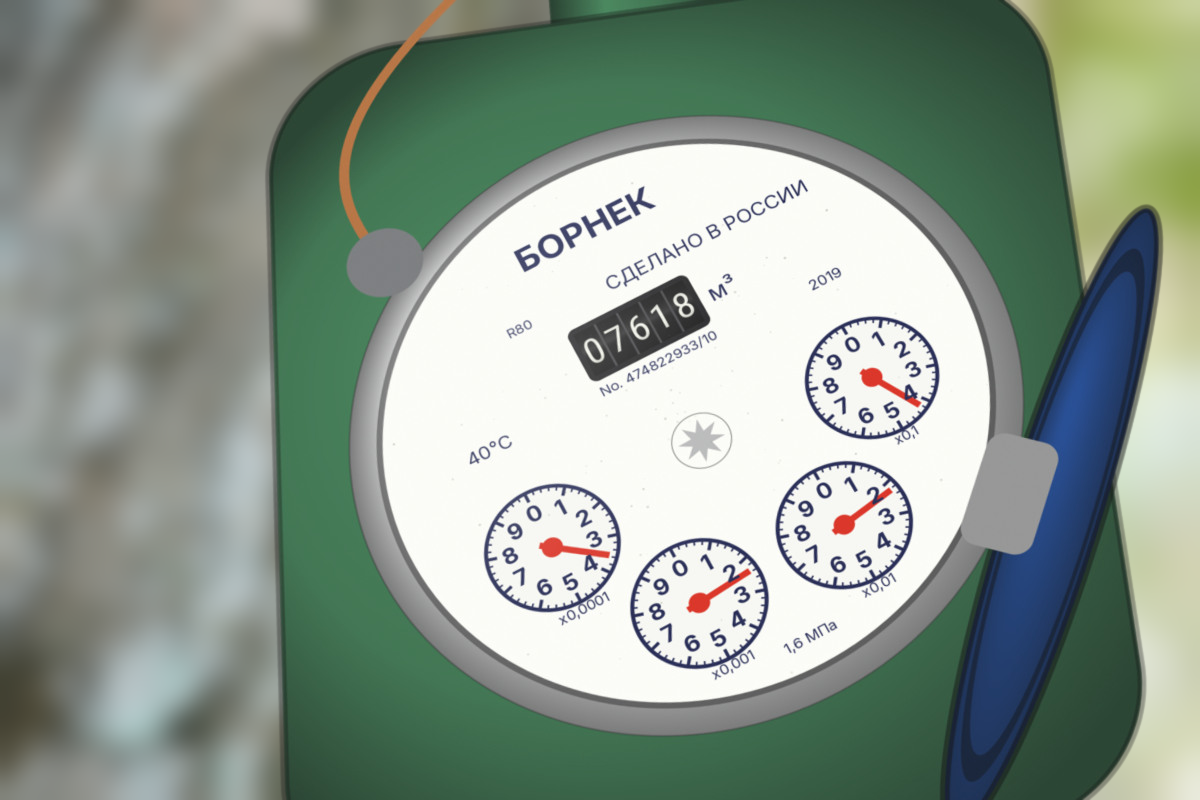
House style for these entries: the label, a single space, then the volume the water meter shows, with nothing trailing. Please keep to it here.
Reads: 7618.4223 m³
